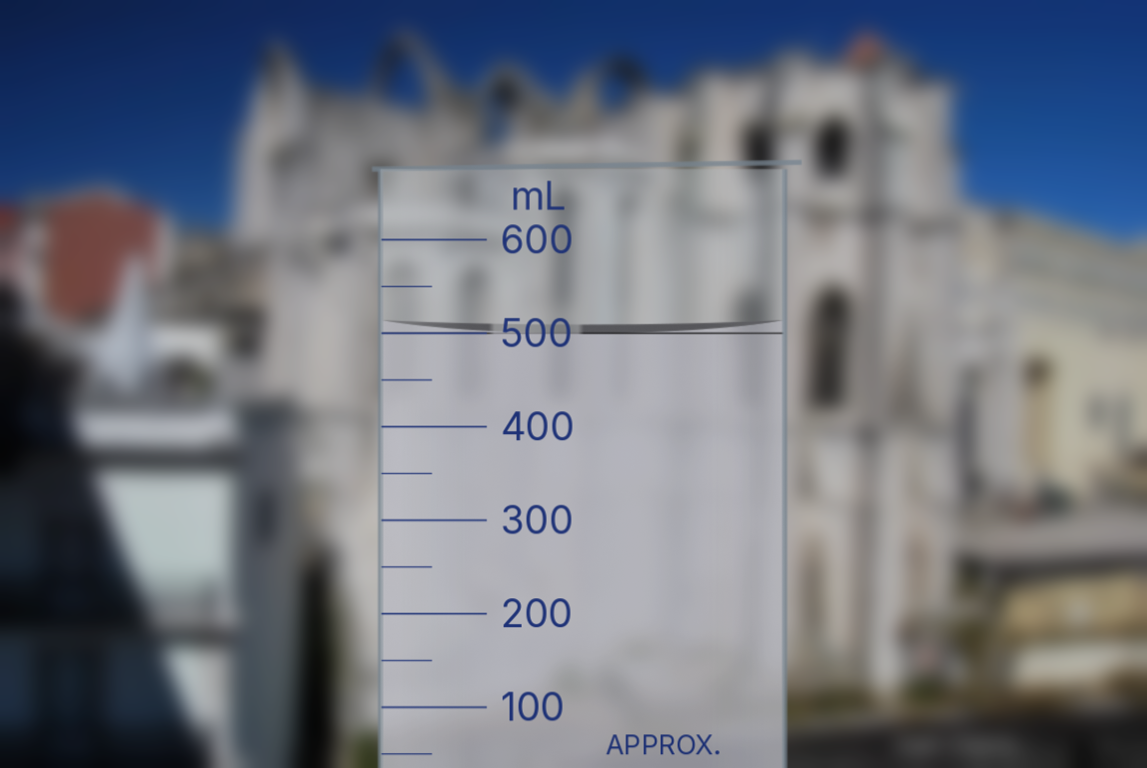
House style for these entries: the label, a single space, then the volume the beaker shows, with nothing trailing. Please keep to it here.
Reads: 500 mL
